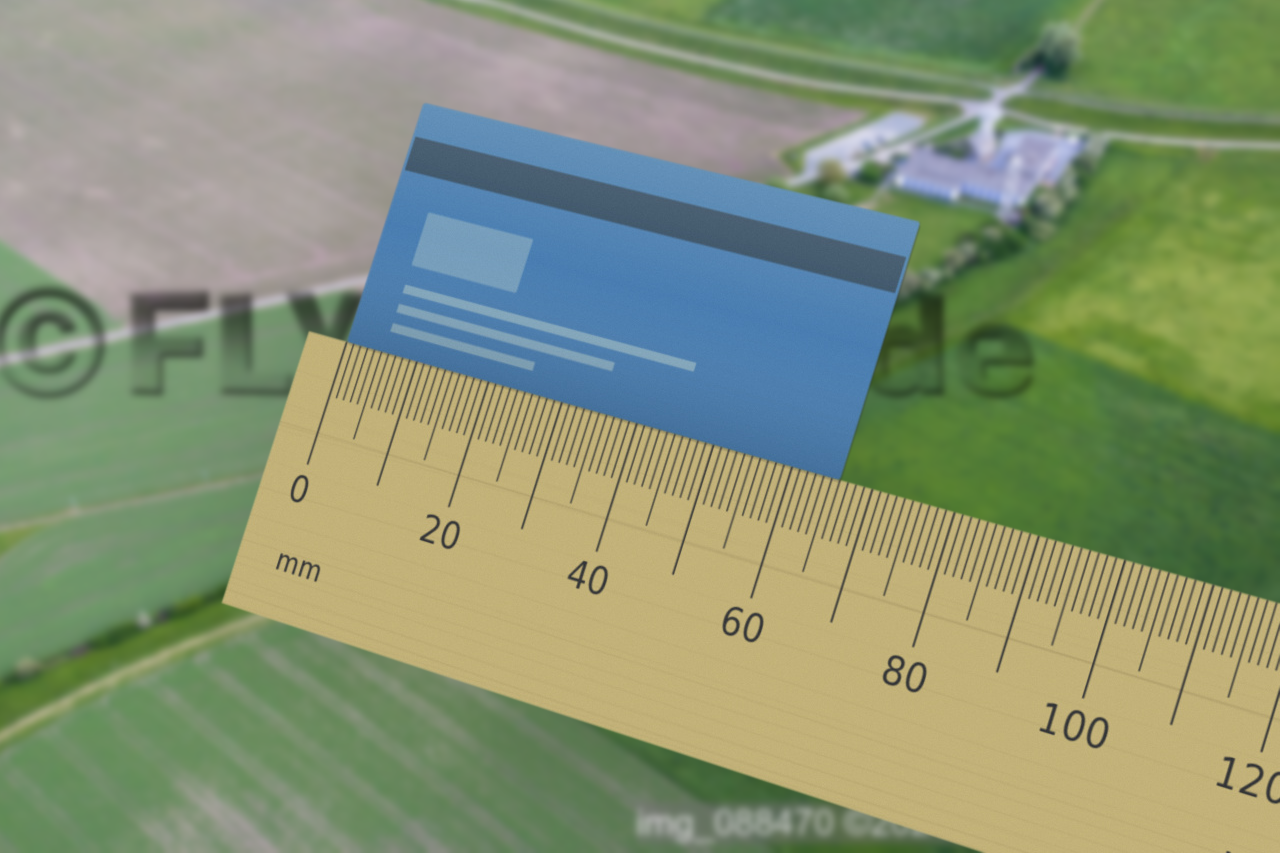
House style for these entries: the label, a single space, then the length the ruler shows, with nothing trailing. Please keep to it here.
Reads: 66 mm
